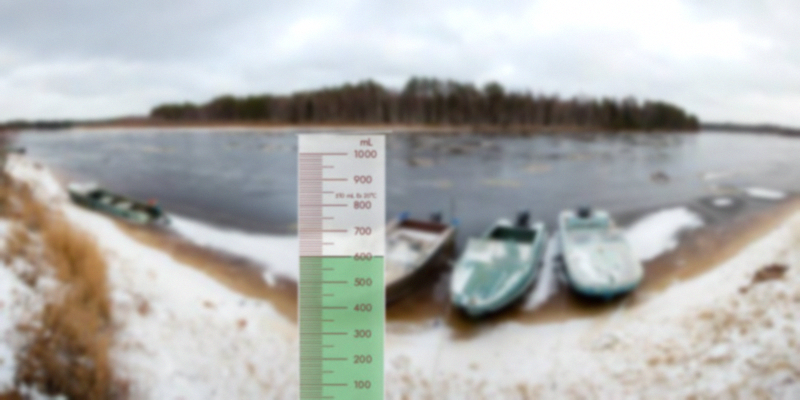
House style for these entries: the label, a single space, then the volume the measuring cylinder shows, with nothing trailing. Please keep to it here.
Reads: 600 mL
